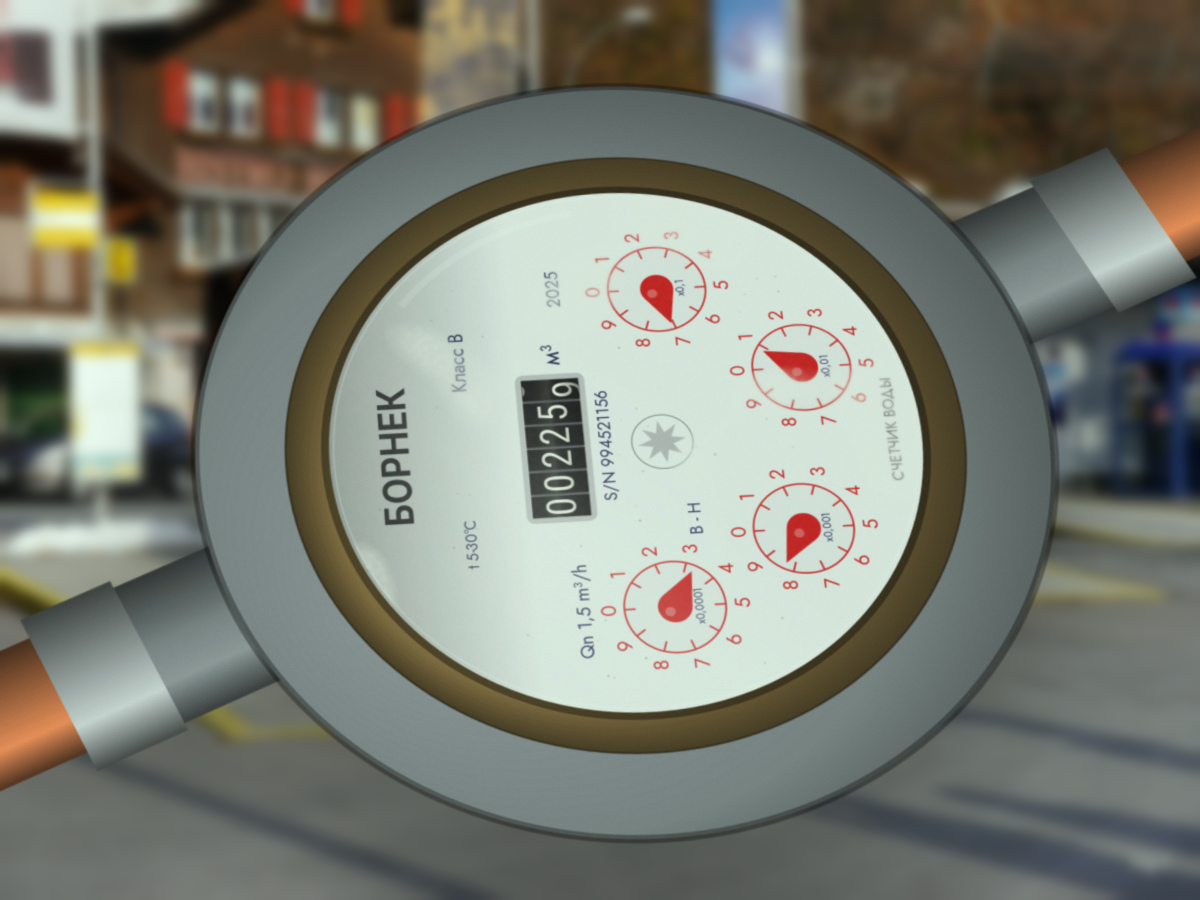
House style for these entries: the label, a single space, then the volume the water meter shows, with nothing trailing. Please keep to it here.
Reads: 2258.7083 m³
